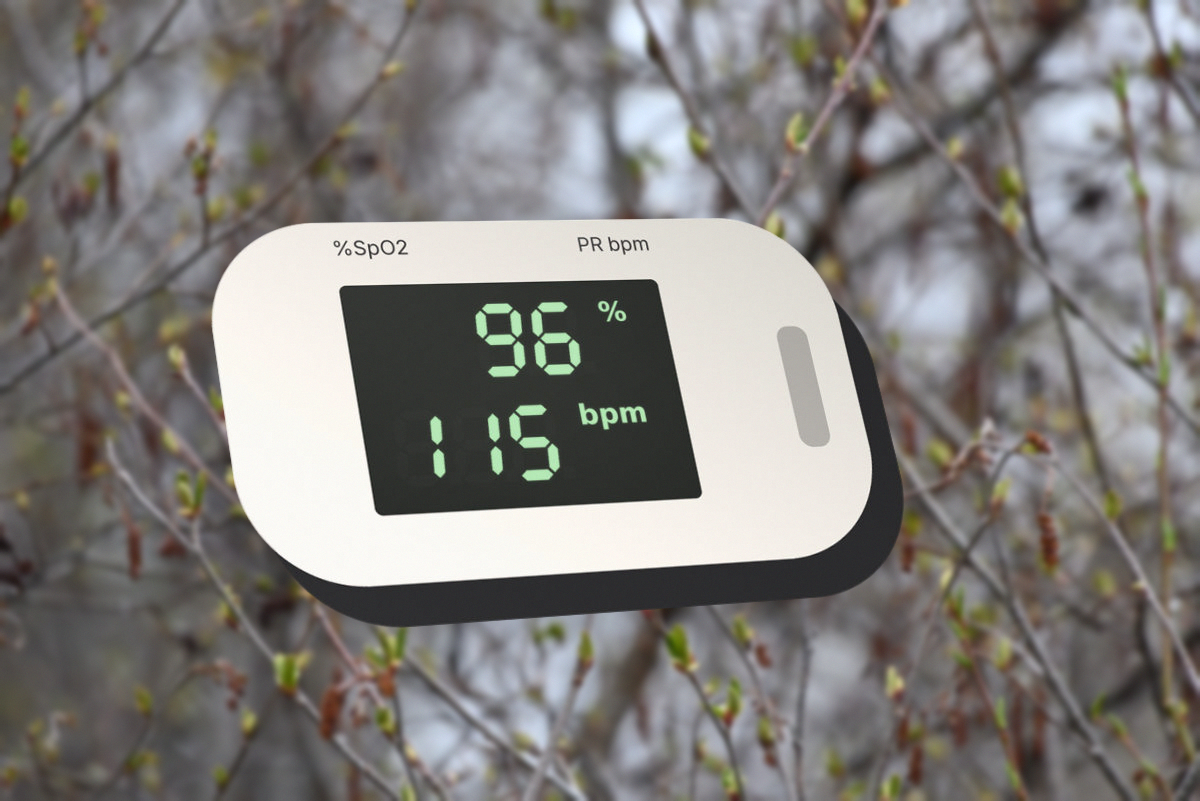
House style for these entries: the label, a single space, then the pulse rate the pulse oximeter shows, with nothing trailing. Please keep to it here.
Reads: 115 bpm
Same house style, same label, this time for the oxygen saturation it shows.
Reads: 96 %
